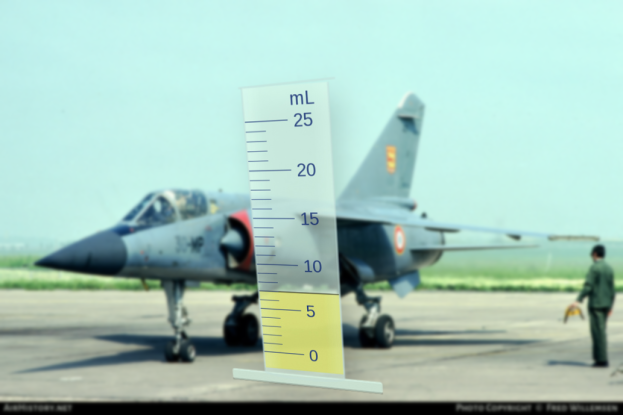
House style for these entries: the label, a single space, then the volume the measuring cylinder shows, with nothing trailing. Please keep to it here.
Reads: 7 mL
